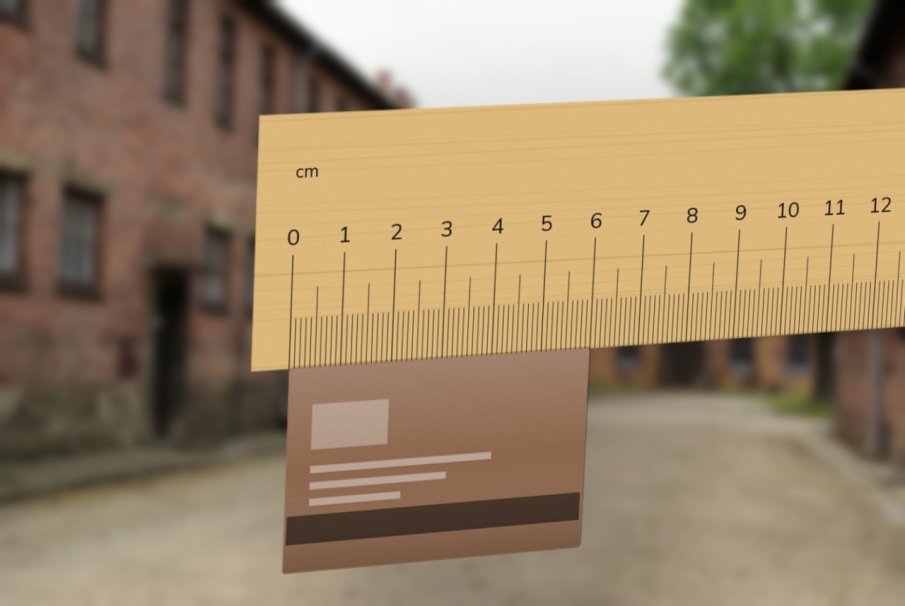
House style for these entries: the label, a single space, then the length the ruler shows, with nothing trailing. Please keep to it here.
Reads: 6 cm
